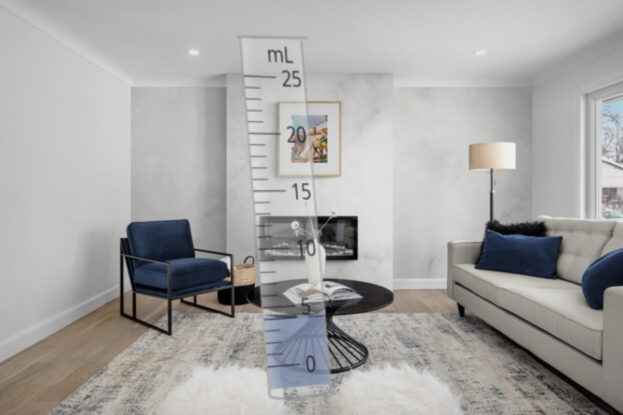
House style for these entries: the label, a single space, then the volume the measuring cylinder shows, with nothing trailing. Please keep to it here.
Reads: 4 mL
